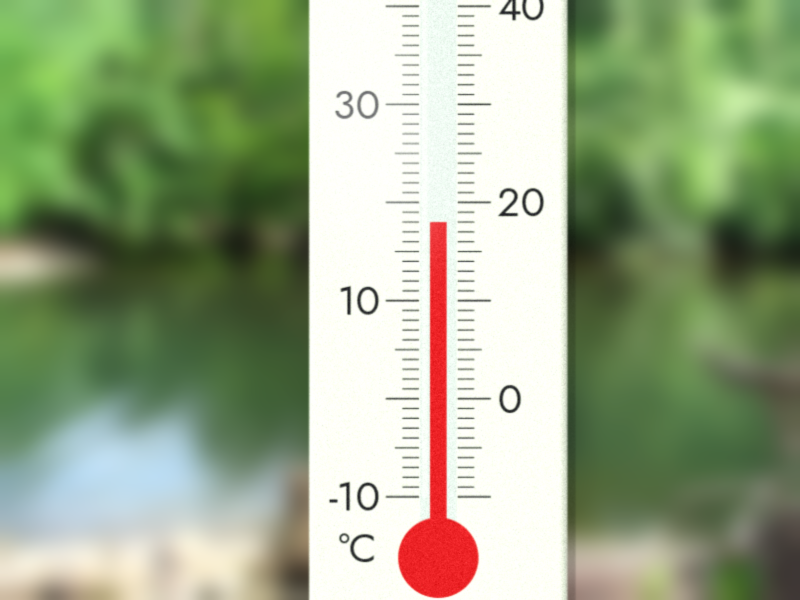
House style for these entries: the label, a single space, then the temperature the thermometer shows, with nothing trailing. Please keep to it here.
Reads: 18 °C
